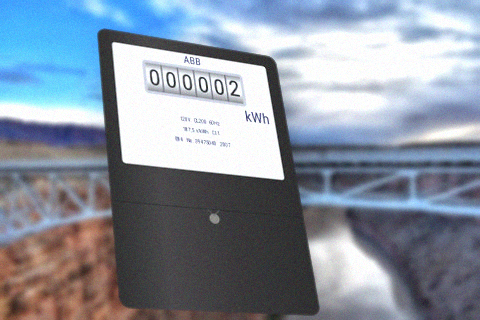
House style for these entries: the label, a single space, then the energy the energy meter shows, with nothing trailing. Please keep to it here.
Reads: 2 kWh
